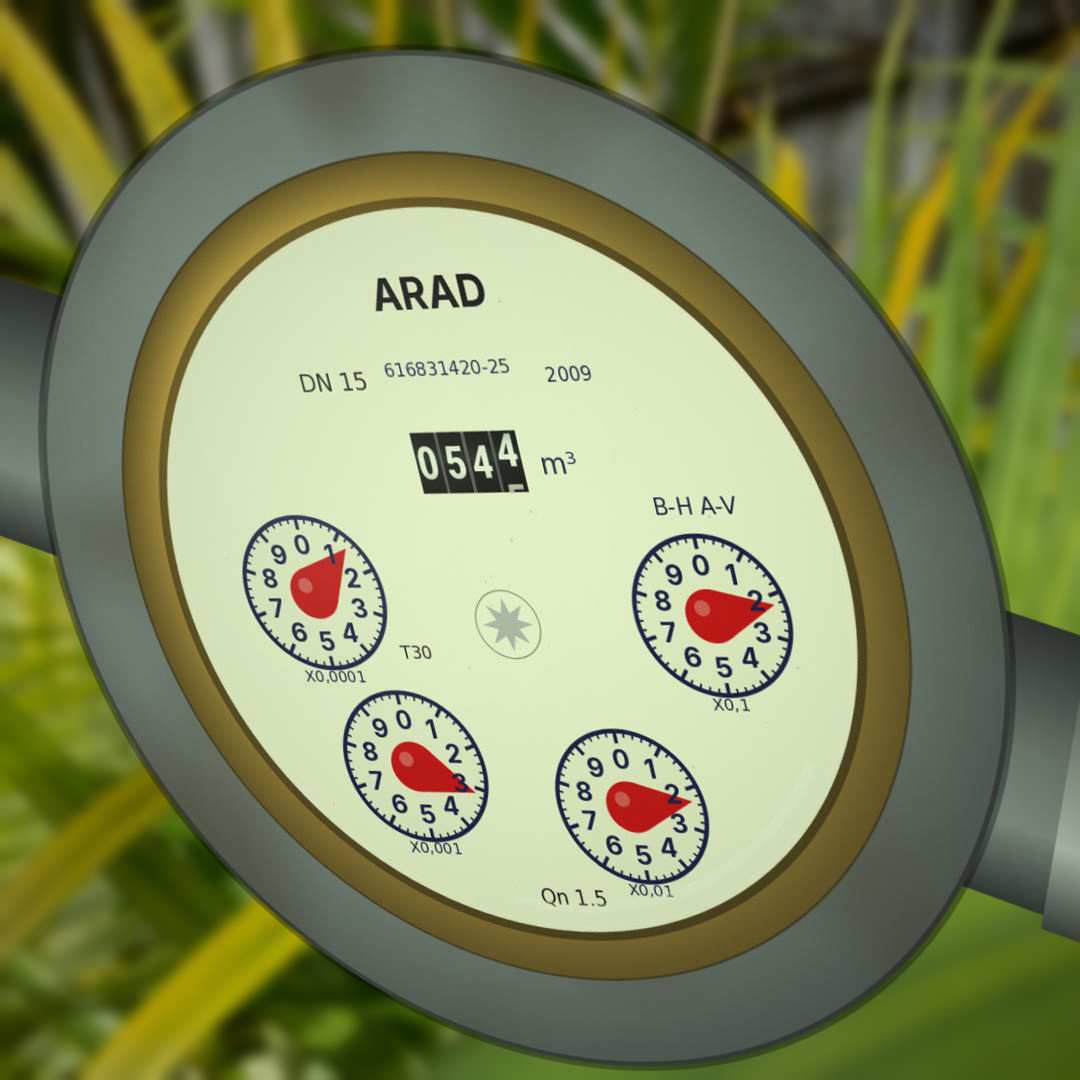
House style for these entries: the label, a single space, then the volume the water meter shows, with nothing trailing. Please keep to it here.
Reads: 544.2231 m³
